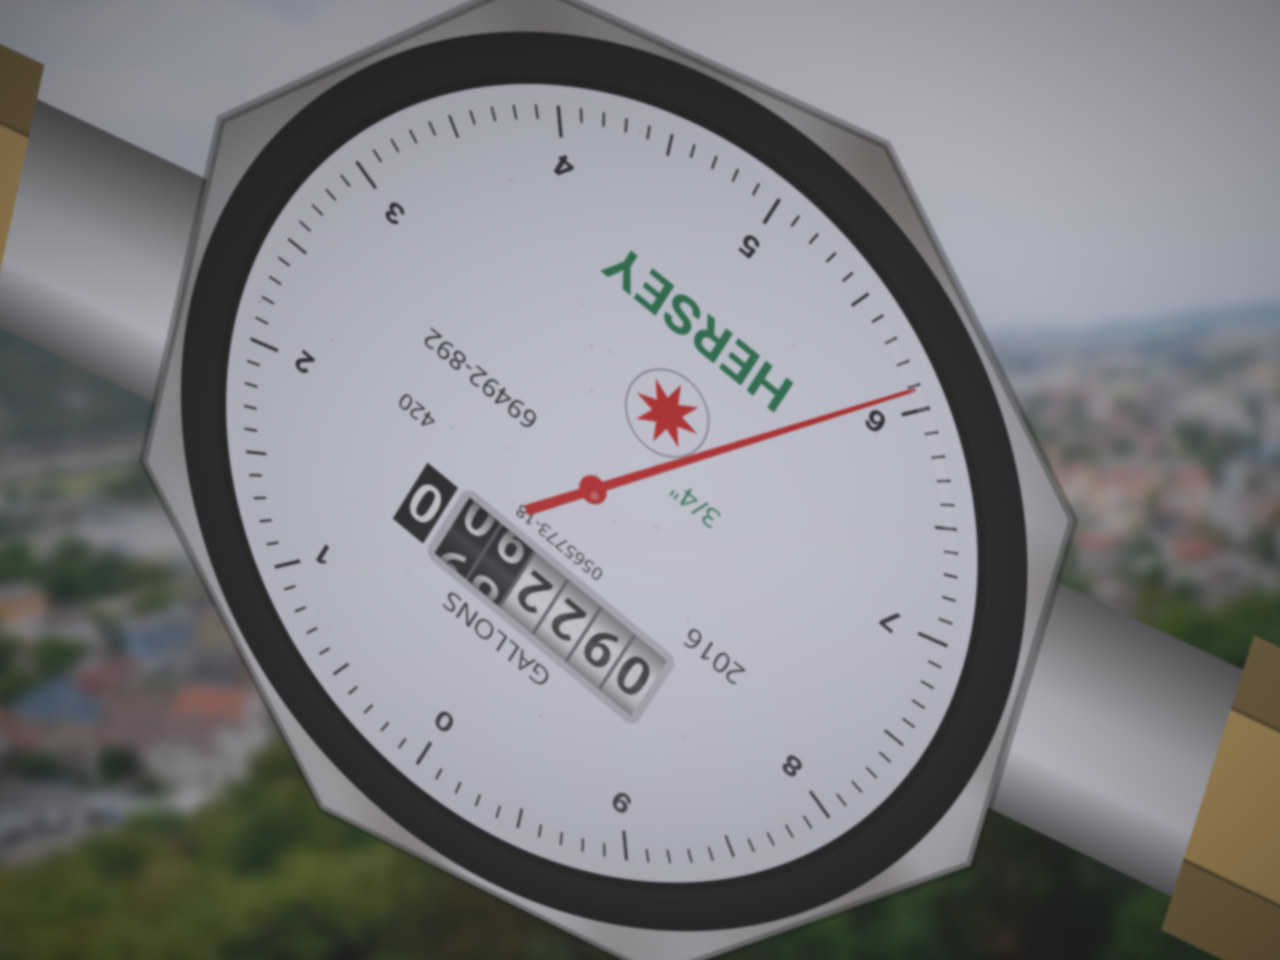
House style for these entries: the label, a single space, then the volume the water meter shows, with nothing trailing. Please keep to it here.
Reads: 922895.9 gal
